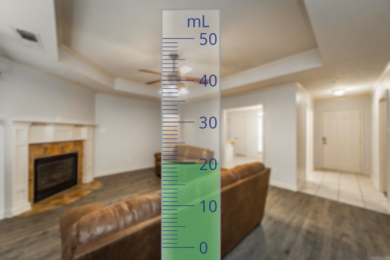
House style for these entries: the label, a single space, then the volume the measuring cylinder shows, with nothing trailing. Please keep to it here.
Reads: 20 mL
